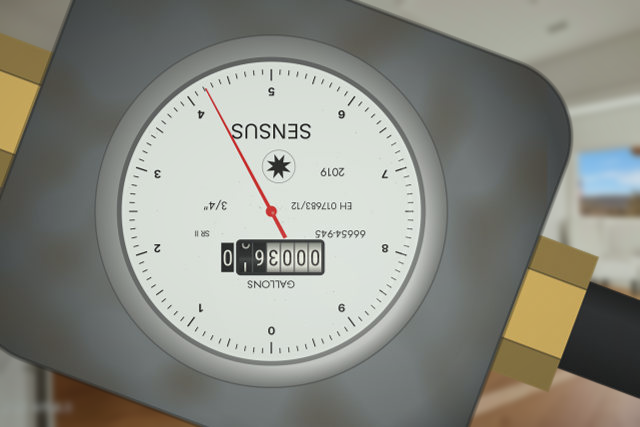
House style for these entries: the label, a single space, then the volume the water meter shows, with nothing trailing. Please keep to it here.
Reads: 3614.2 gal
